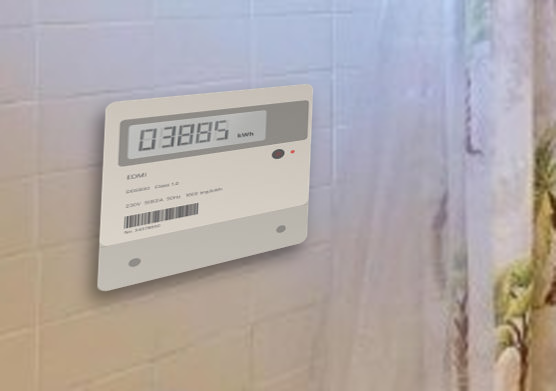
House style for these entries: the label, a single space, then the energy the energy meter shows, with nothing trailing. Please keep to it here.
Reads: 3885 kWh
